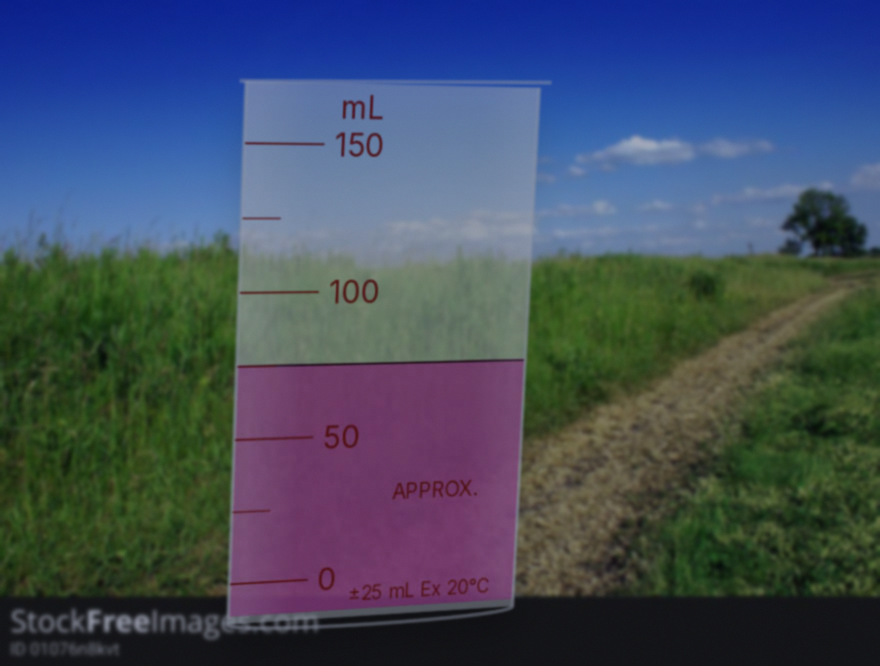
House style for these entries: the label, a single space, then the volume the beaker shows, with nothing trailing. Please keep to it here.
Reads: 75 mL
